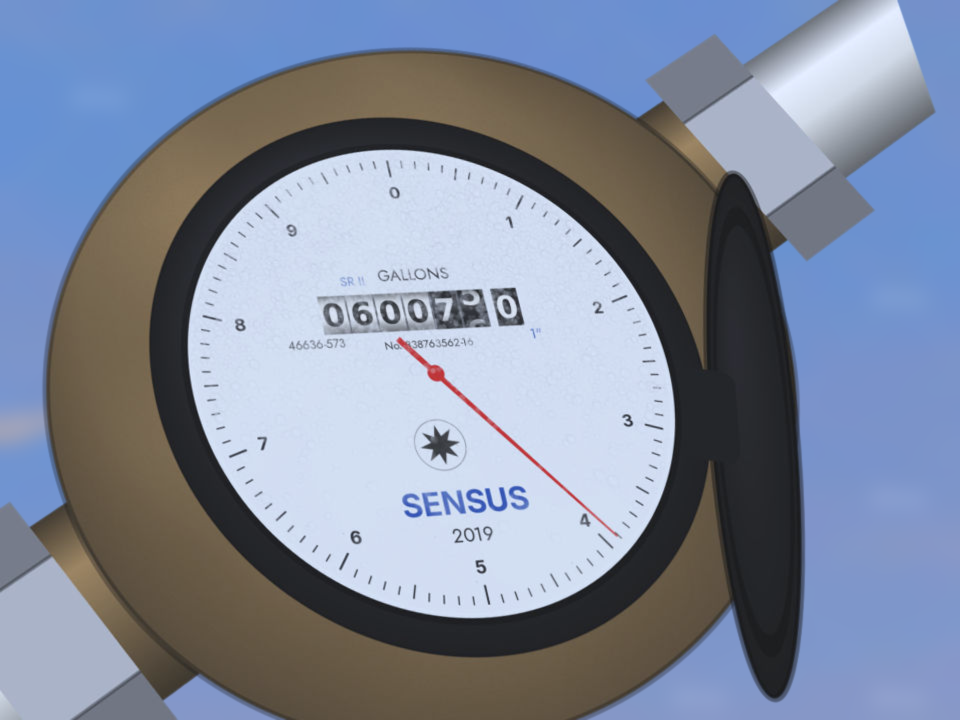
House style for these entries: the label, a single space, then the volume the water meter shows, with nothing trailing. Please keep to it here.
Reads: 600753.9 gal
